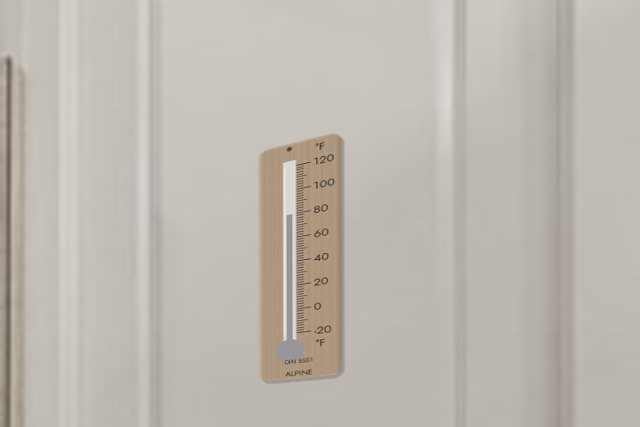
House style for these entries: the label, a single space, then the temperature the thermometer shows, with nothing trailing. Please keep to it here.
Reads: 80 °F
